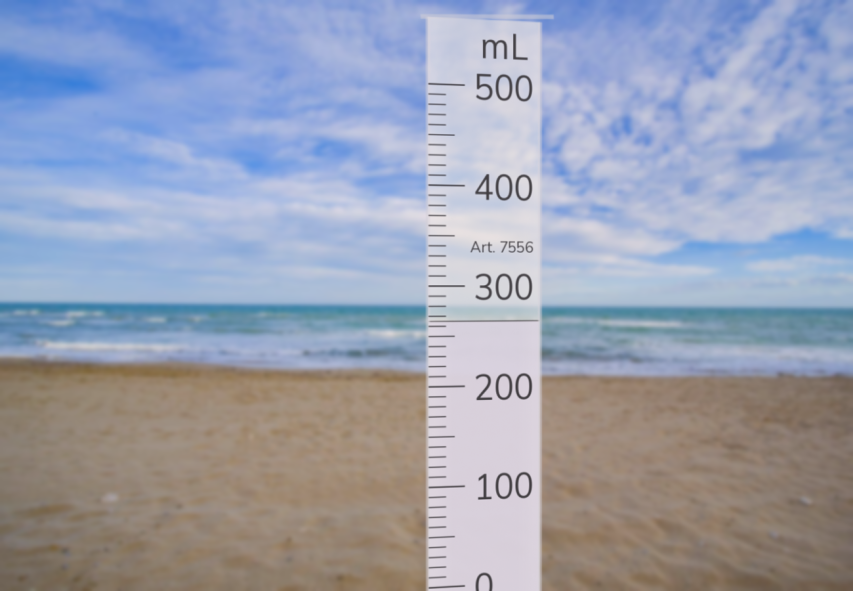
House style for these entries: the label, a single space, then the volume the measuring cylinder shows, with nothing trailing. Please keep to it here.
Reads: 265 mL
